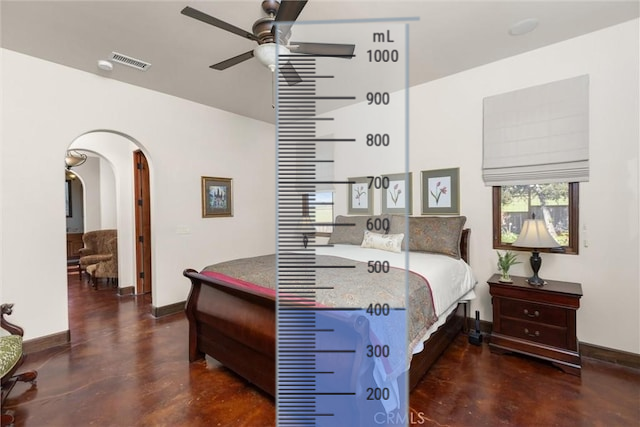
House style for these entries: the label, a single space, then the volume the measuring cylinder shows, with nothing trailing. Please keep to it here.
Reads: 400 mL
